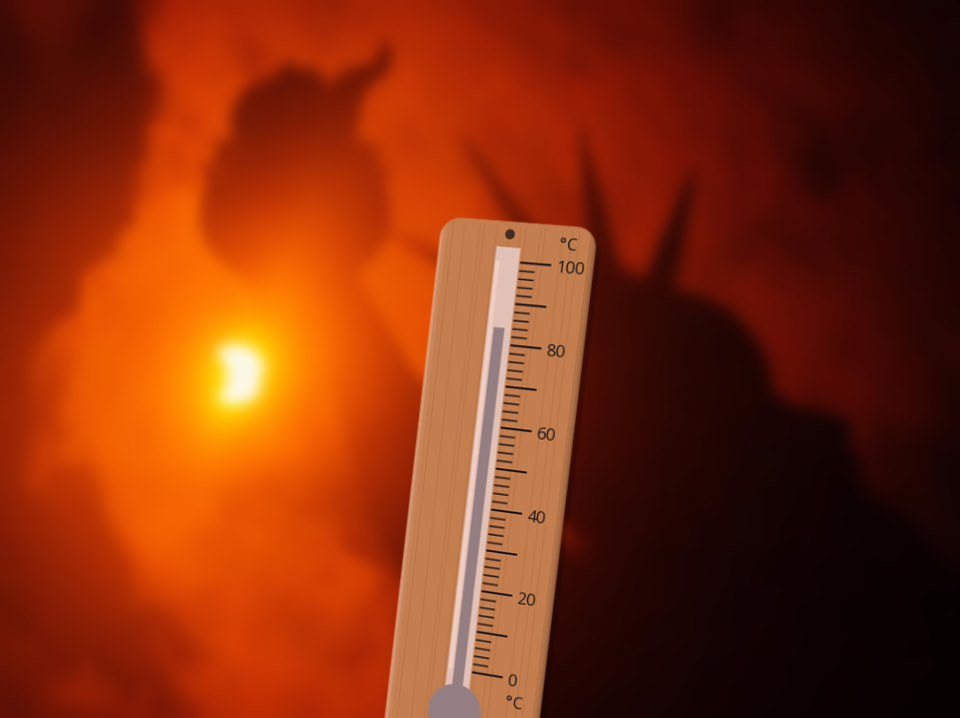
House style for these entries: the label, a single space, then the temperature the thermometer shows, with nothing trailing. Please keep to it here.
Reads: 84 °C
